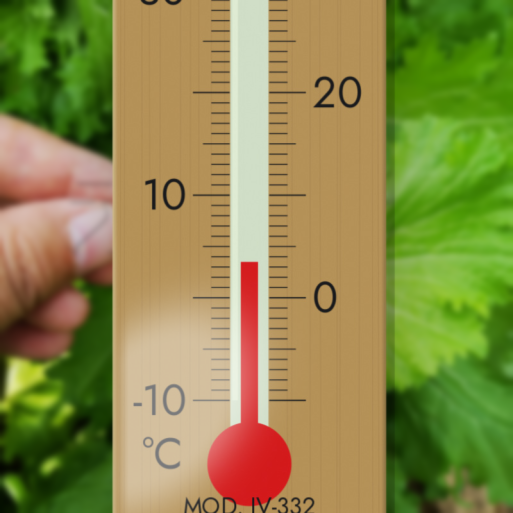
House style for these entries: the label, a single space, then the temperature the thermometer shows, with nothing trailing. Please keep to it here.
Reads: 3.5 °C
